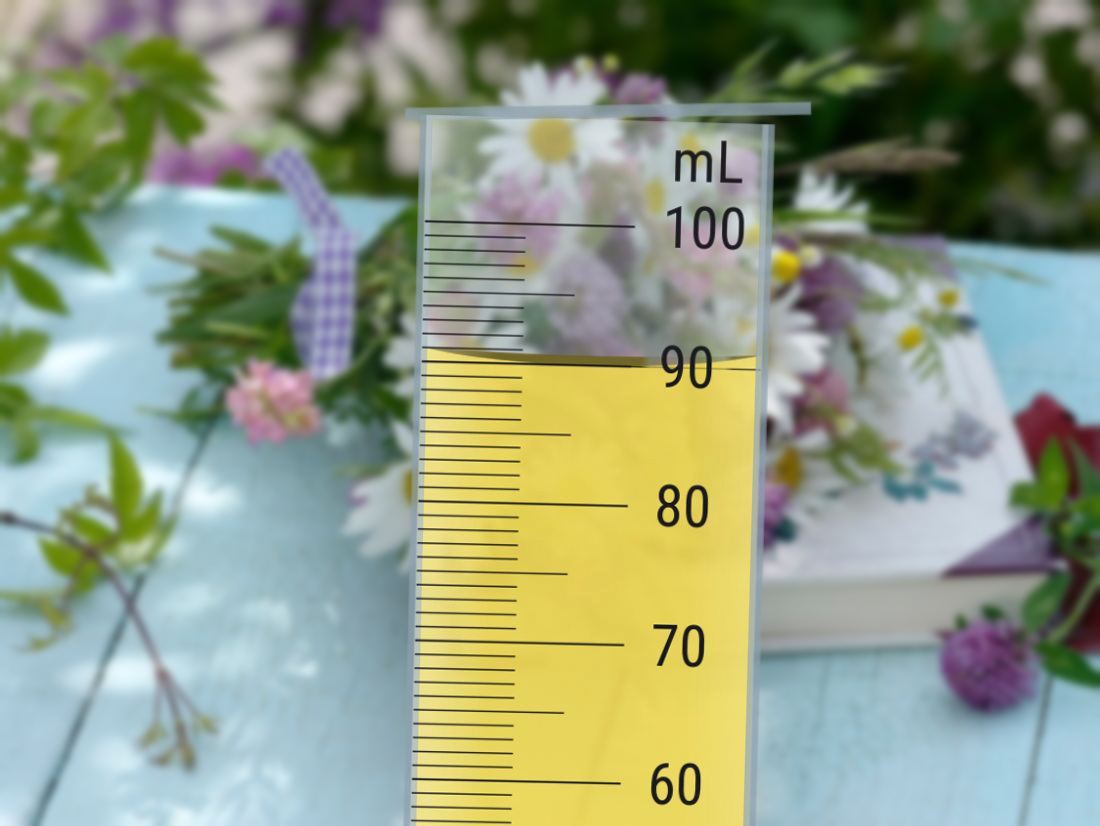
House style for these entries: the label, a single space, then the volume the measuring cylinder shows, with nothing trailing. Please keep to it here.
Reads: 90 mL
